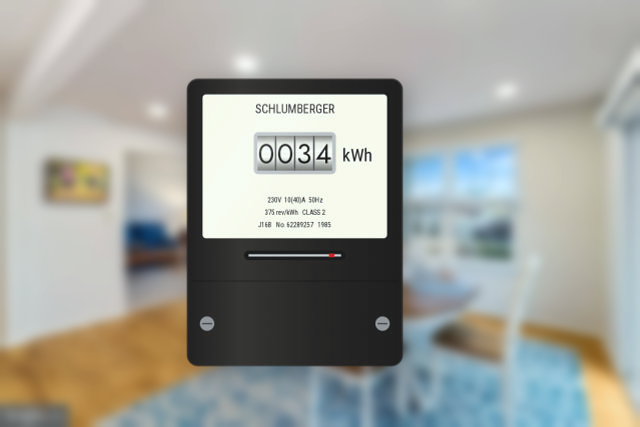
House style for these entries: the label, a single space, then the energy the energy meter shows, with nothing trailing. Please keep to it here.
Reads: 34 kWh
